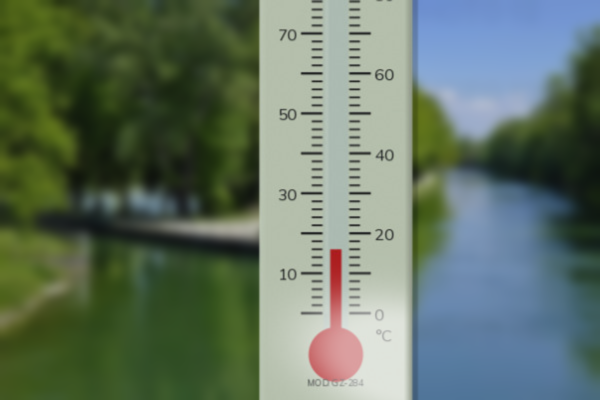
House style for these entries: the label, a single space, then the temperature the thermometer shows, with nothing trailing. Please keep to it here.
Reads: 16 °C
